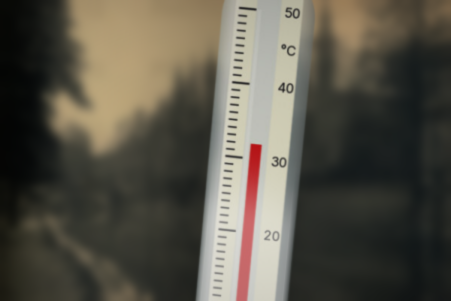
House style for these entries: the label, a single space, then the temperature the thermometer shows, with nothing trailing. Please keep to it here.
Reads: 32 °C
